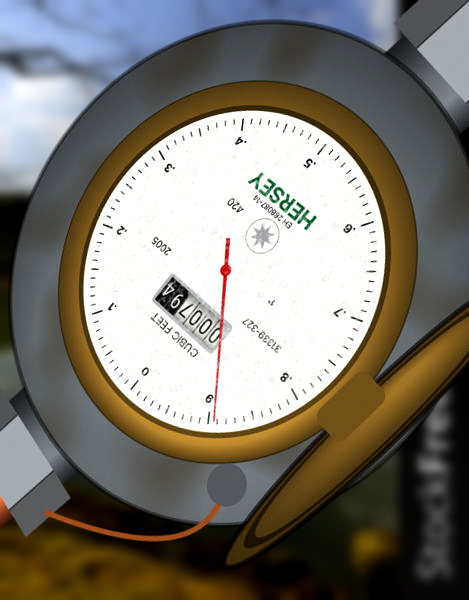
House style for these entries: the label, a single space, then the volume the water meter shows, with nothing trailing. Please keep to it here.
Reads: 793.89 ft³
